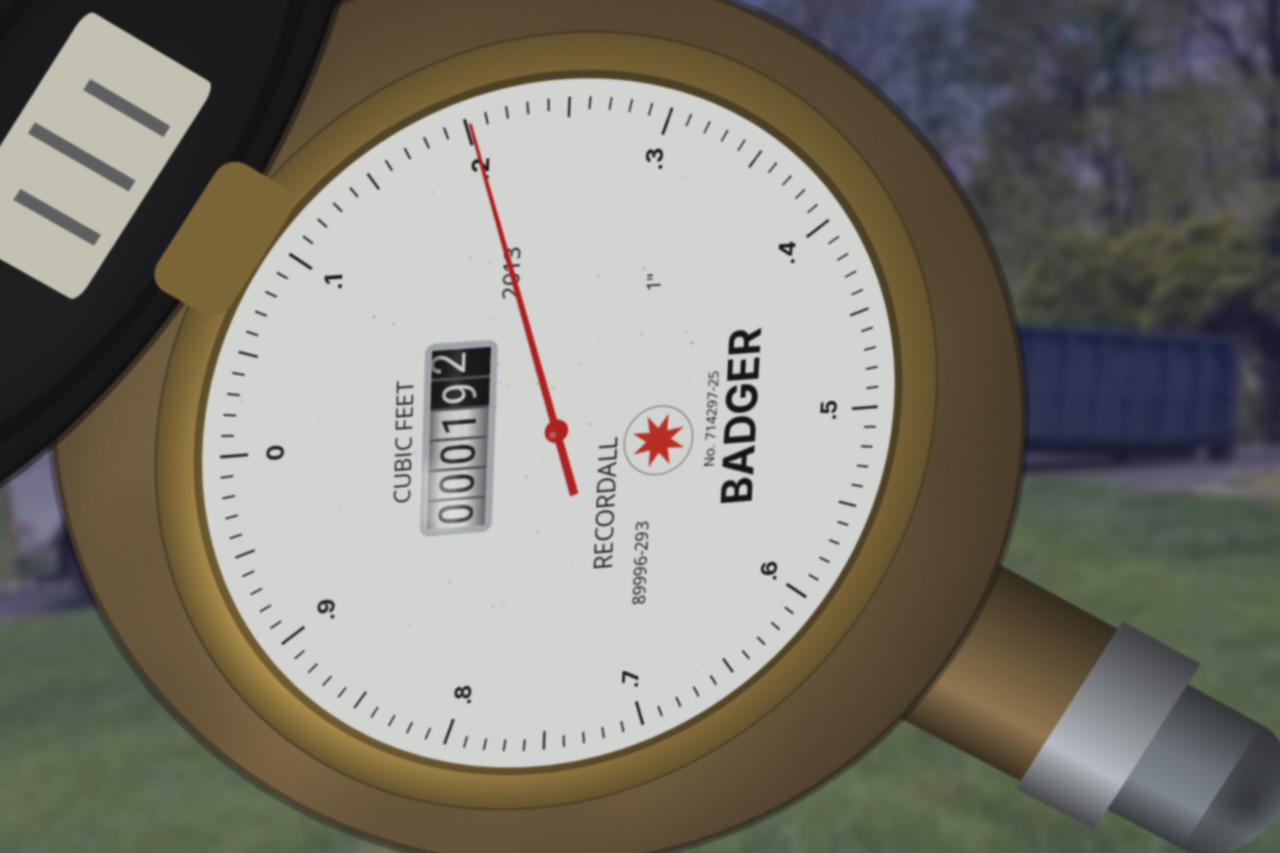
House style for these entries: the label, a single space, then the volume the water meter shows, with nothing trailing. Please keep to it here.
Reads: 192.20 ft³
